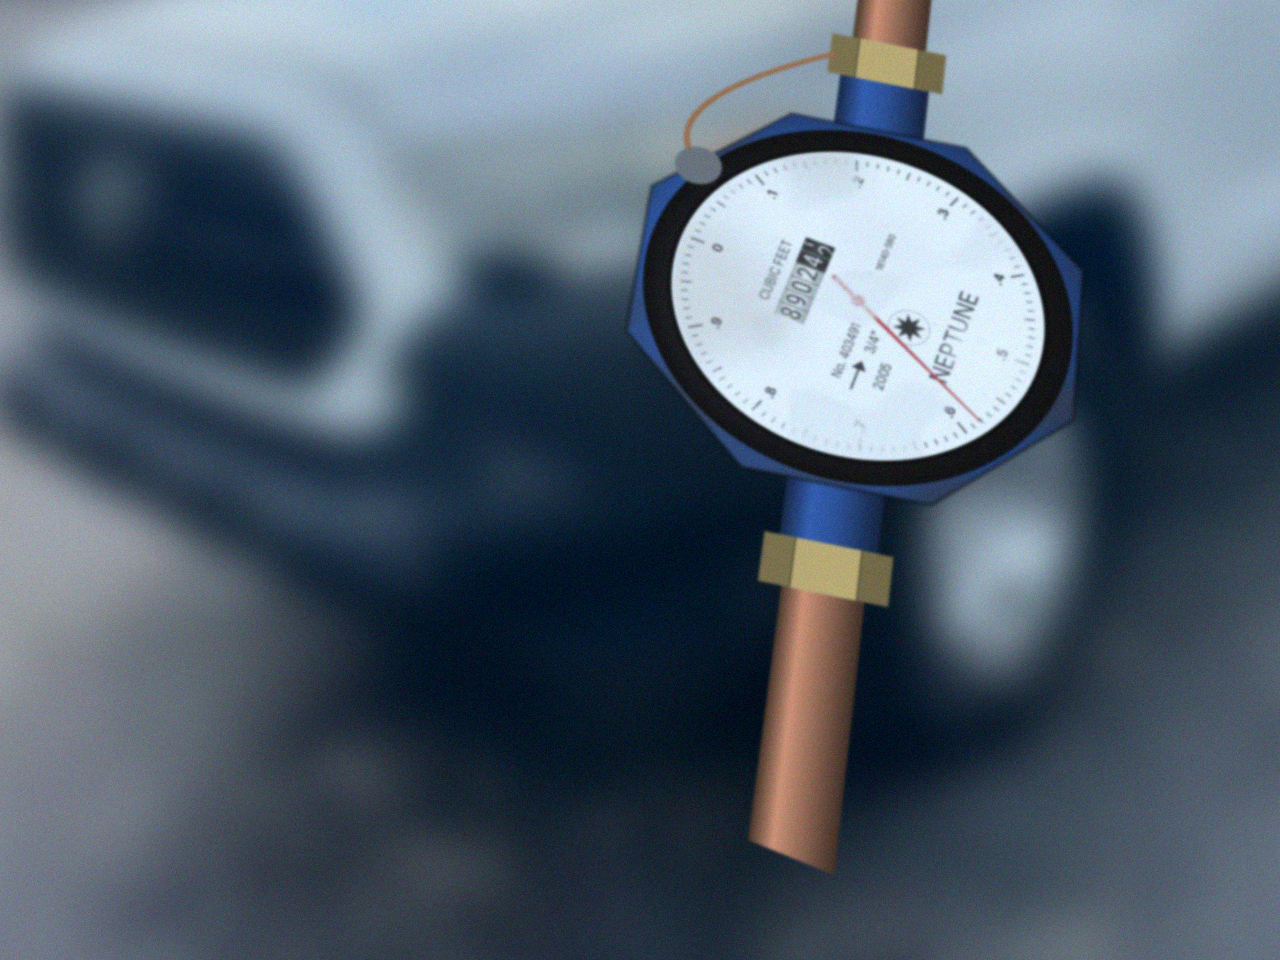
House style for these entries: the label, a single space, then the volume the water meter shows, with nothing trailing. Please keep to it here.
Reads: 890241.58 ft³
